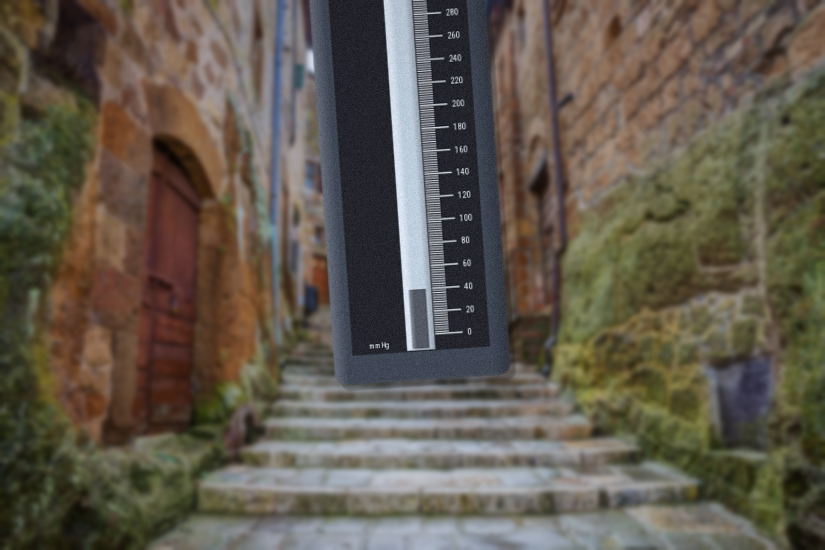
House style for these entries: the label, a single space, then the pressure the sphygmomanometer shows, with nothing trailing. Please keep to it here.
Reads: 40 mmHg
